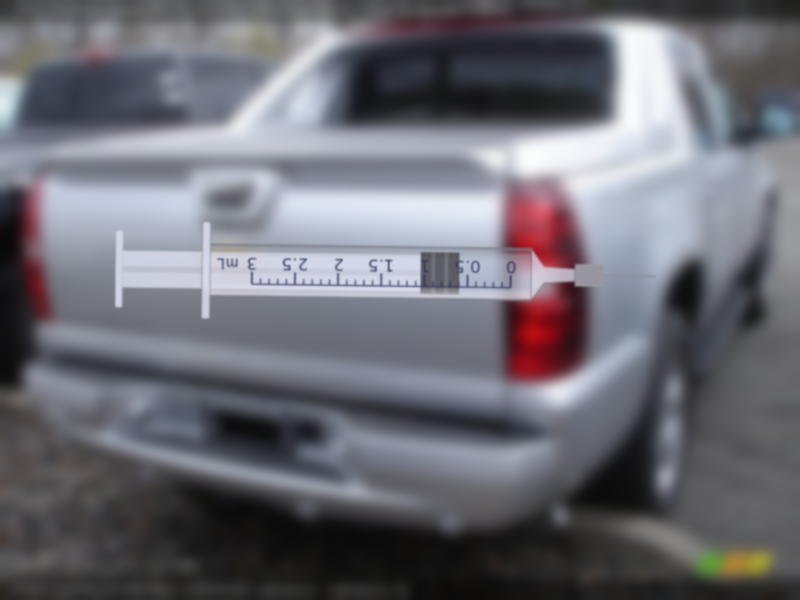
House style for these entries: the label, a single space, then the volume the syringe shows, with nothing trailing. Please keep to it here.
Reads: 0.6 mL
